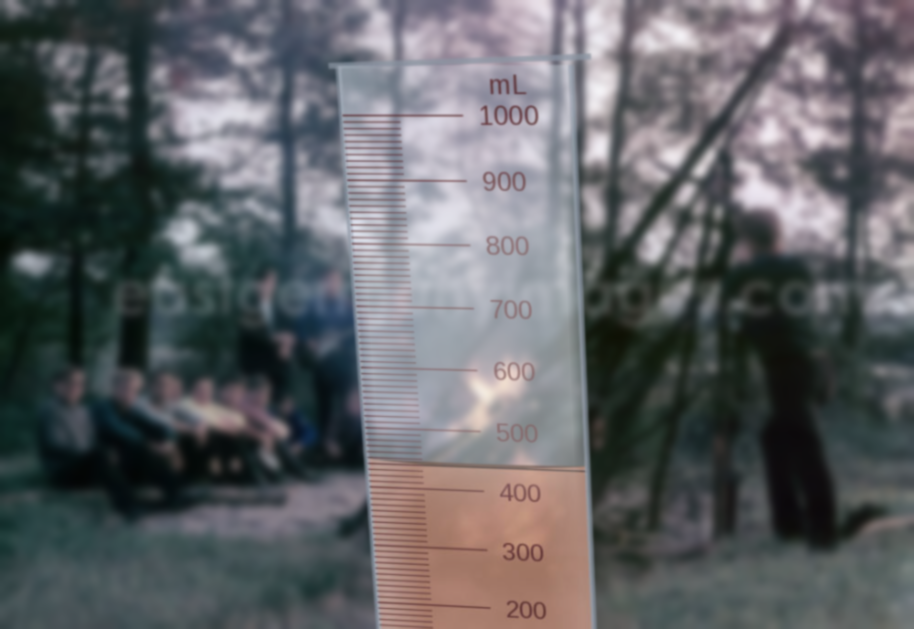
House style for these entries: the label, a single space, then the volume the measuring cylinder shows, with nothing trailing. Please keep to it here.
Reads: 440 mL
